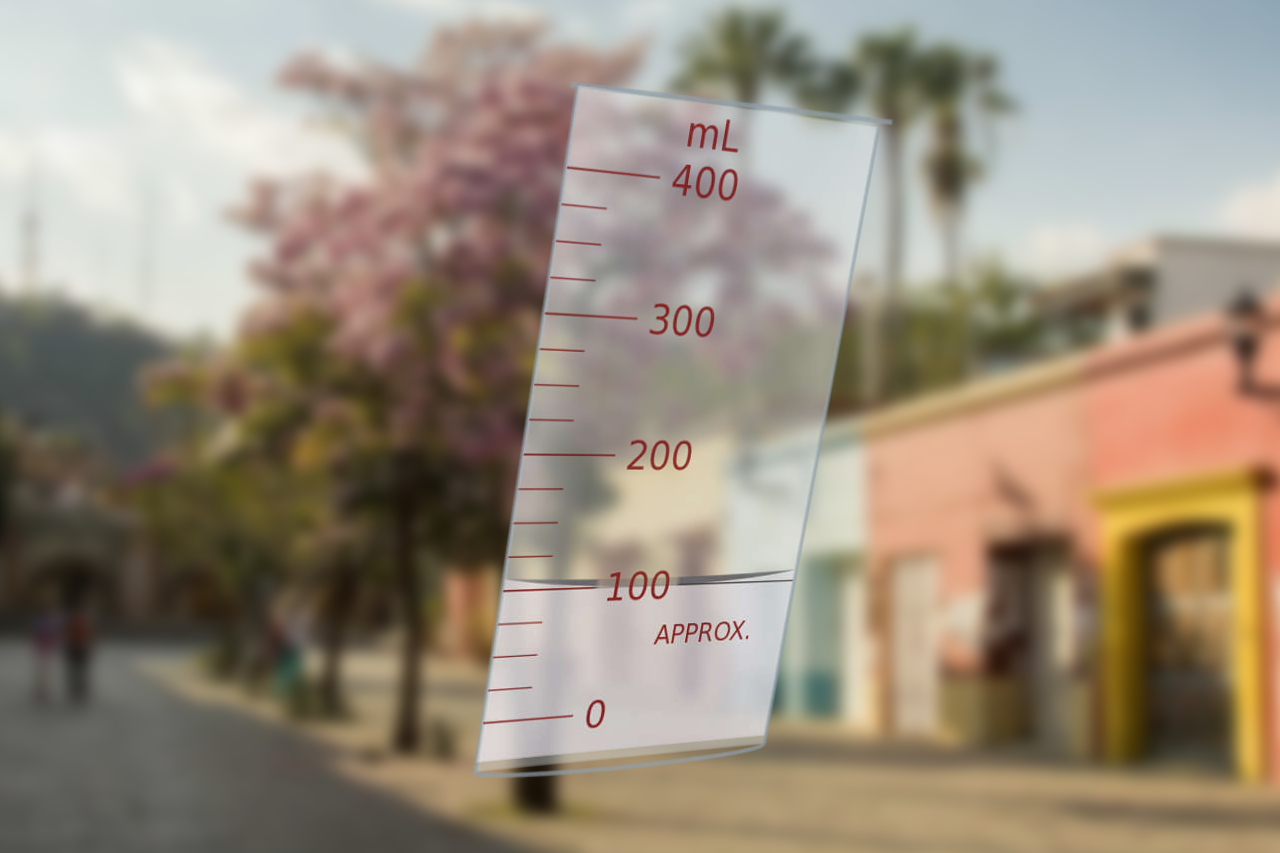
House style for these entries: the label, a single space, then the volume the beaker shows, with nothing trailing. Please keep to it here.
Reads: 100 mL
